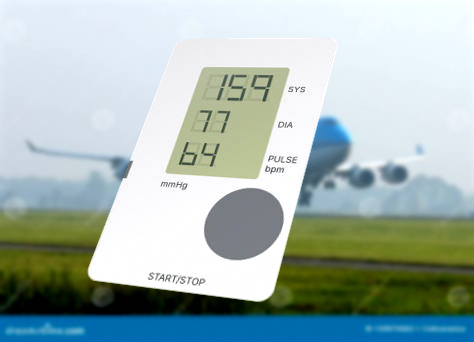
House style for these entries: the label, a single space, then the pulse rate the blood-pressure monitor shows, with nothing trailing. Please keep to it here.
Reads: 64 bpm
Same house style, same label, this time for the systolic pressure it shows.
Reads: 159 mmHg
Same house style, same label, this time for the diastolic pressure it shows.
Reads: 77 mmHg
